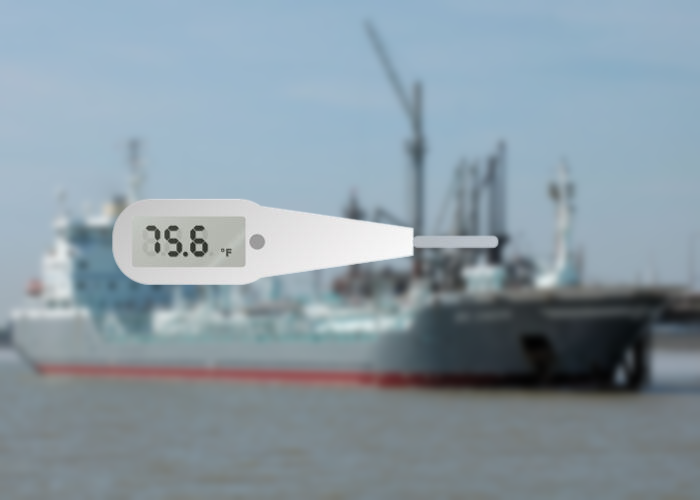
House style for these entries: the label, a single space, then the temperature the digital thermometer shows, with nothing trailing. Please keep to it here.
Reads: 75.6 °F
